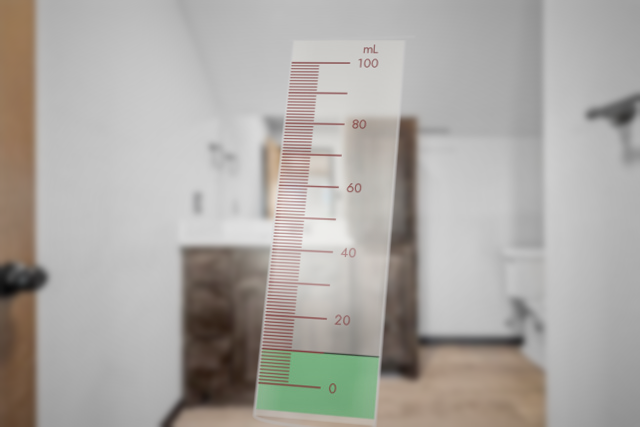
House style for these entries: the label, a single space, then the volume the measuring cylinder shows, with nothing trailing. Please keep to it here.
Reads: 10 mL
